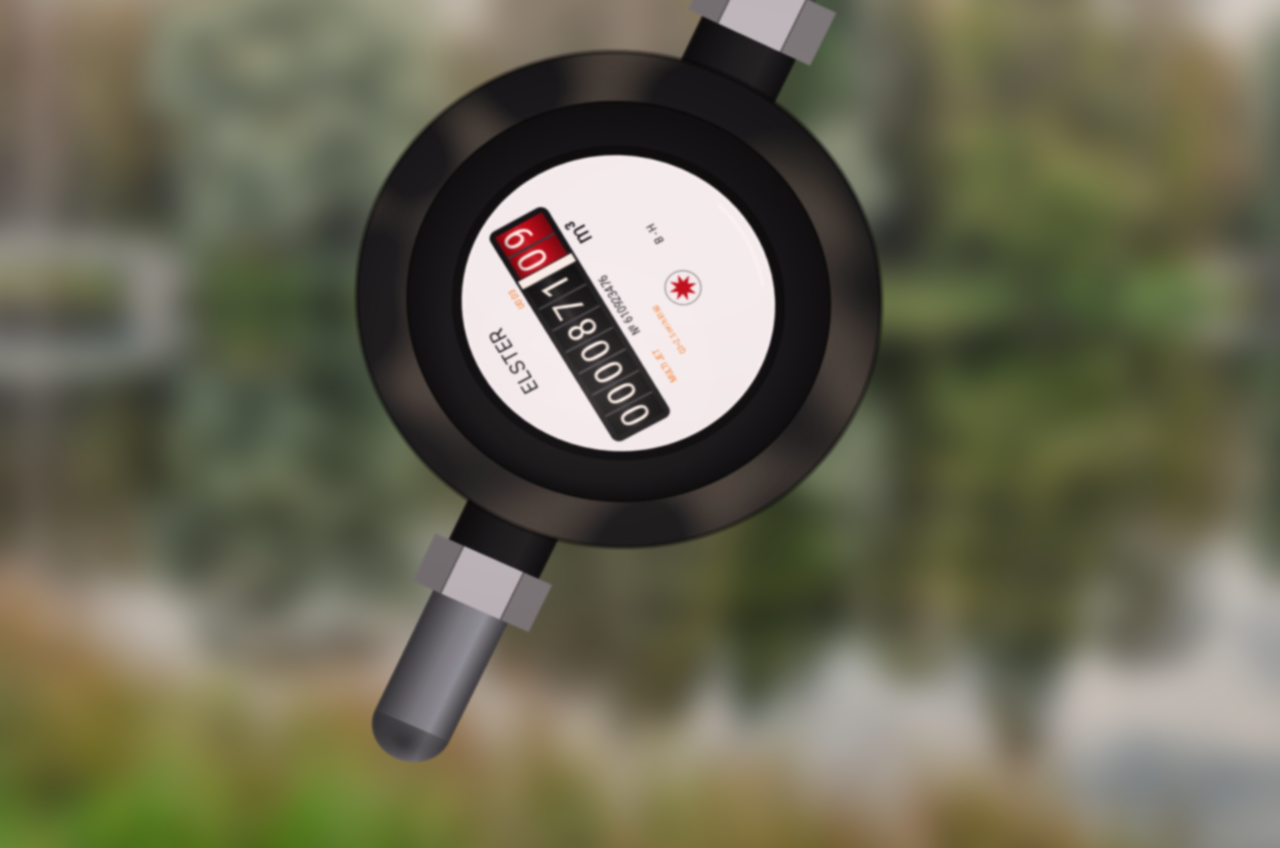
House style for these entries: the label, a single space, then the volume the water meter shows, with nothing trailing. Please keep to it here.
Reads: 871.09 m³
